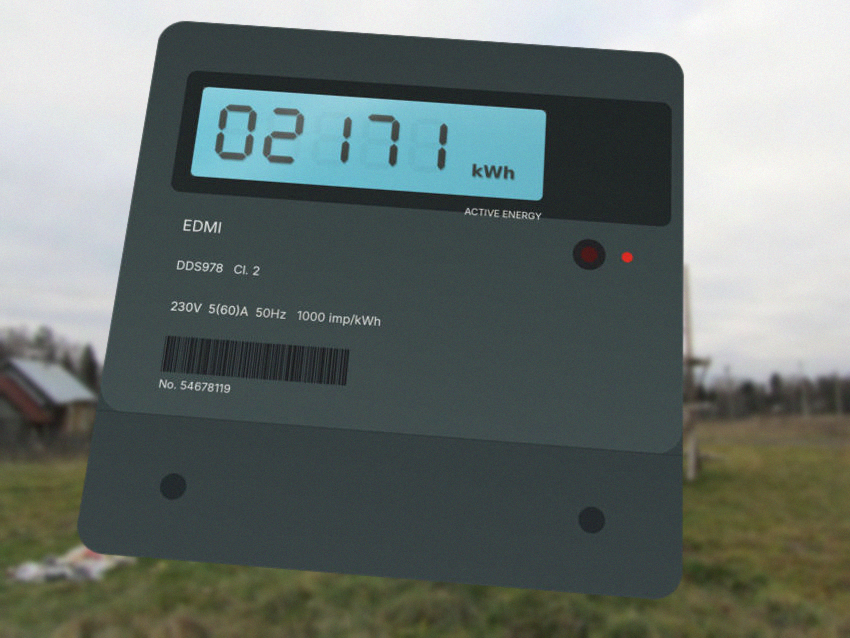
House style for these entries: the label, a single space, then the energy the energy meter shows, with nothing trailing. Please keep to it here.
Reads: 2171 kWh
